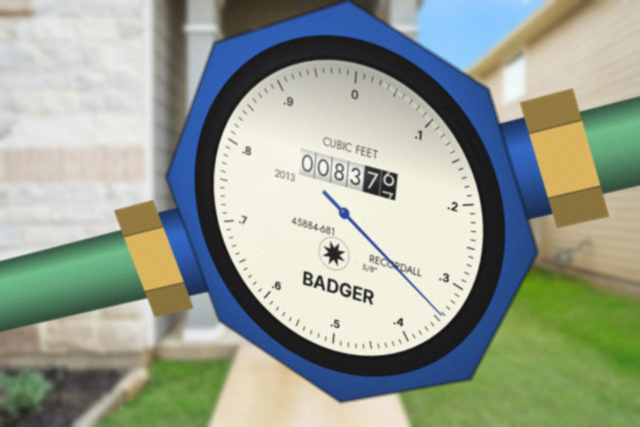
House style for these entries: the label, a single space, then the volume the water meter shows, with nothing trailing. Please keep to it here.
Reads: 8376.34 ft³
